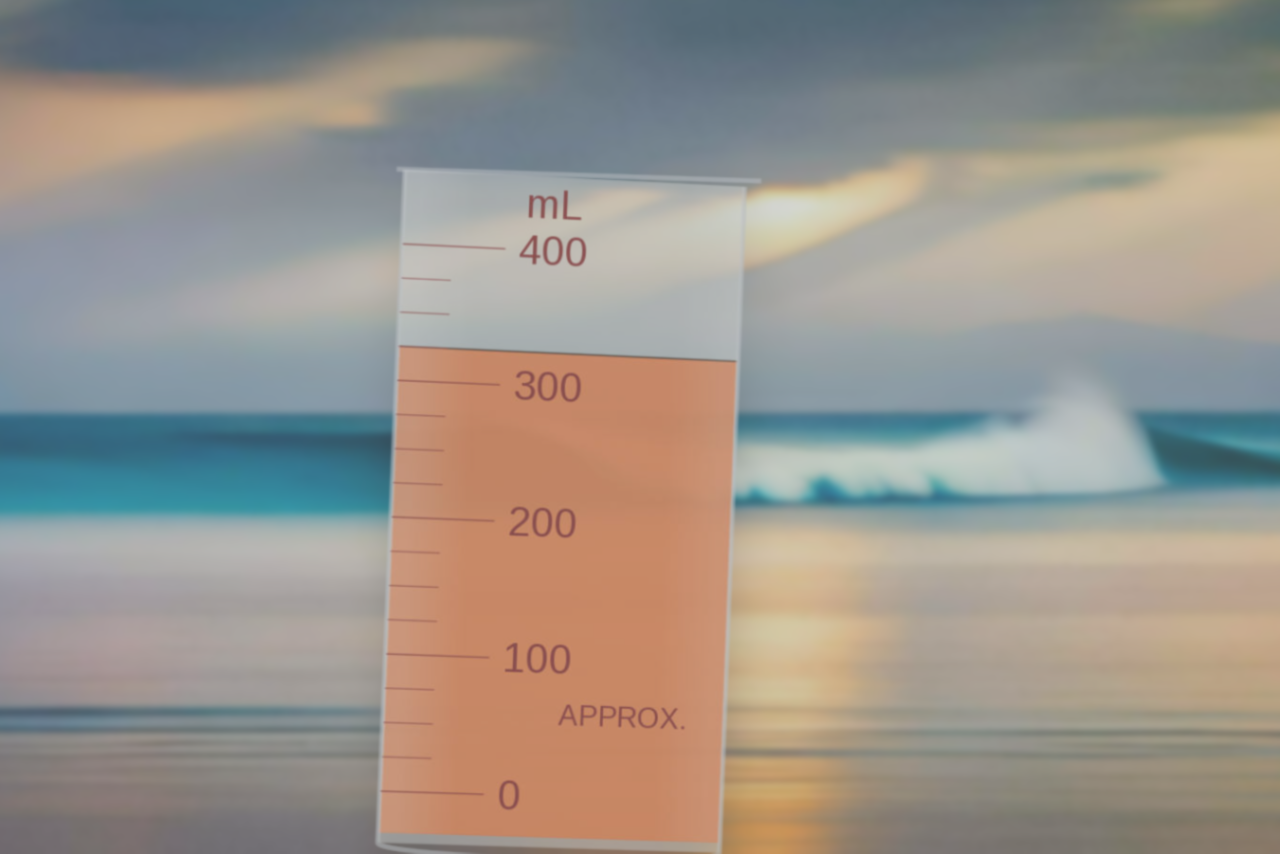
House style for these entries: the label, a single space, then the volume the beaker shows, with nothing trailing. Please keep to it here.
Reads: 325 mL
